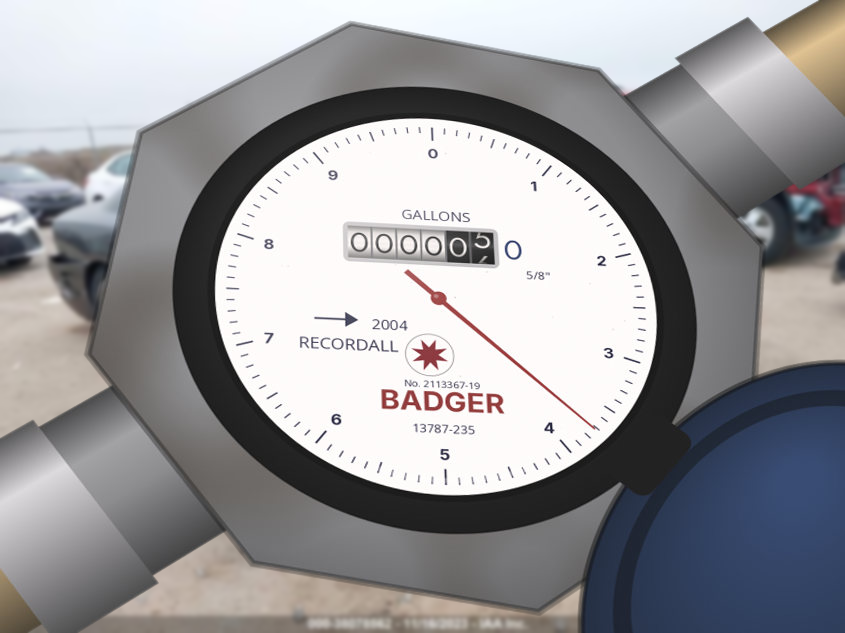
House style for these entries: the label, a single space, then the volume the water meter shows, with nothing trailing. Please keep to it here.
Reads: 53.7 gal
